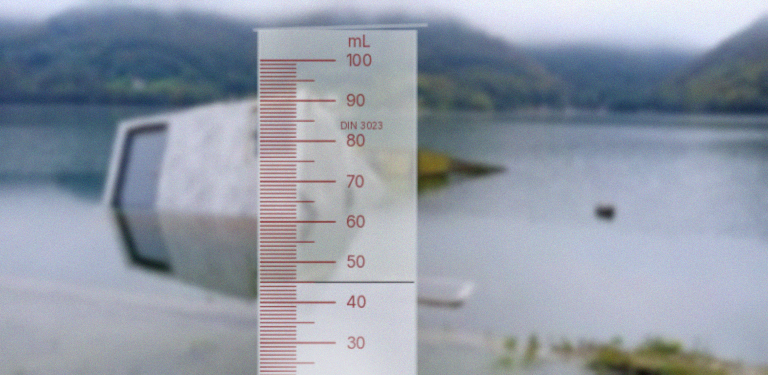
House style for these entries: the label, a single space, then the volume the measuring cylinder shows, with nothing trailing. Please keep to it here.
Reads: 45 mL
